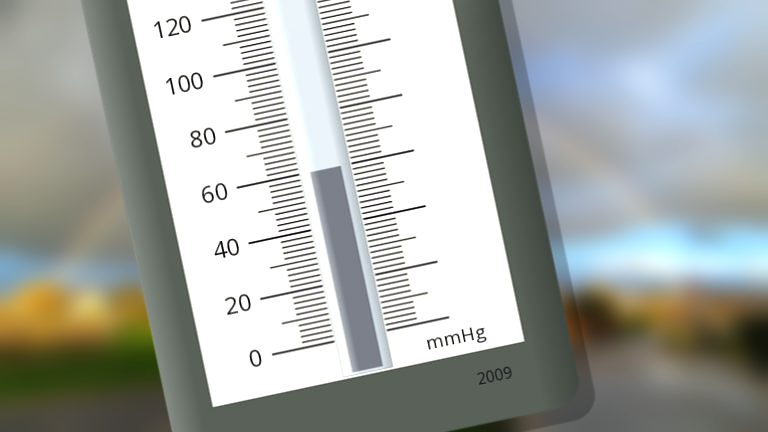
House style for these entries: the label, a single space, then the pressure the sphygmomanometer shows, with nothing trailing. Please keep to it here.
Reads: 60 mmHg
